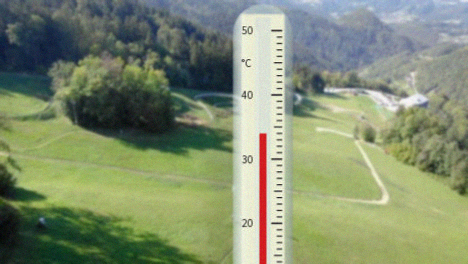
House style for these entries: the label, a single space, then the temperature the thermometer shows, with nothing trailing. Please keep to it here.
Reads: 34 °C
